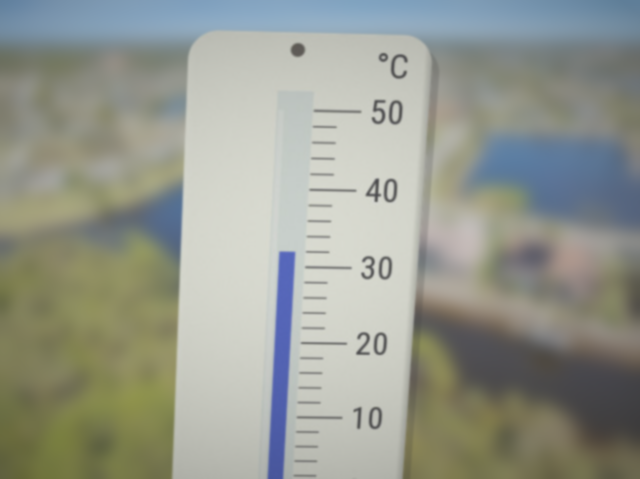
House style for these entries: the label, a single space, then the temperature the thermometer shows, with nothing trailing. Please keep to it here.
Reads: 32 °C
